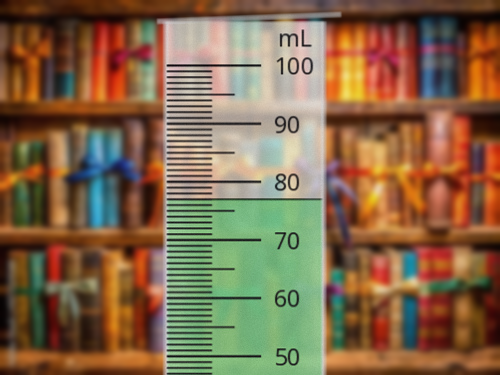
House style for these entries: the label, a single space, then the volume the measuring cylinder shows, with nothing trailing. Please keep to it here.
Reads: 77 mL
